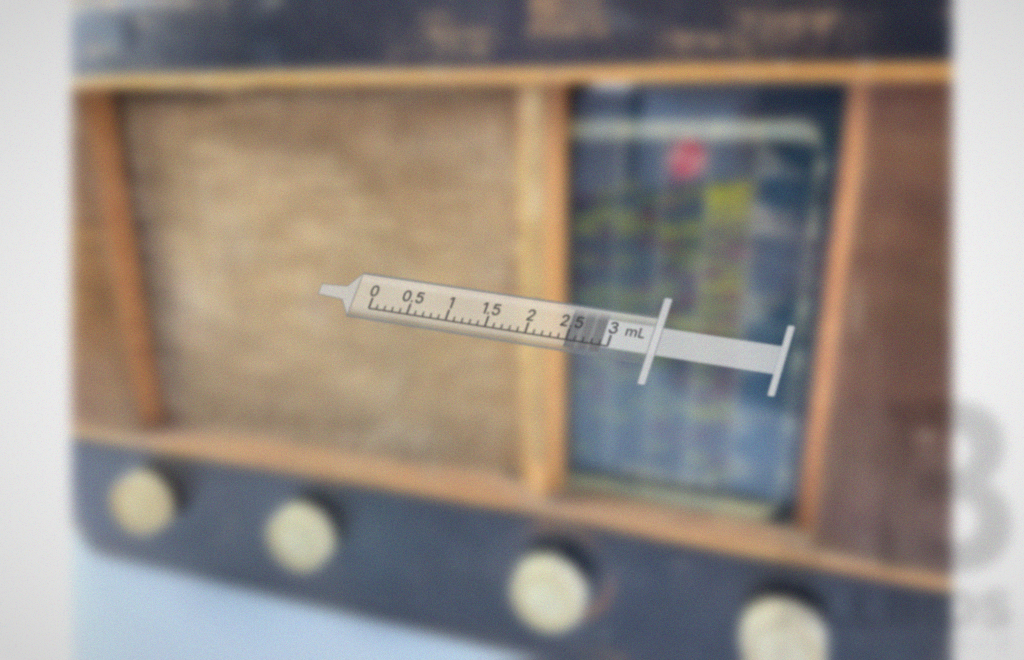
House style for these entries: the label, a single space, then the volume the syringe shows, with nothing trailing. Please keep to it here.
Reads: 2.5 mL
